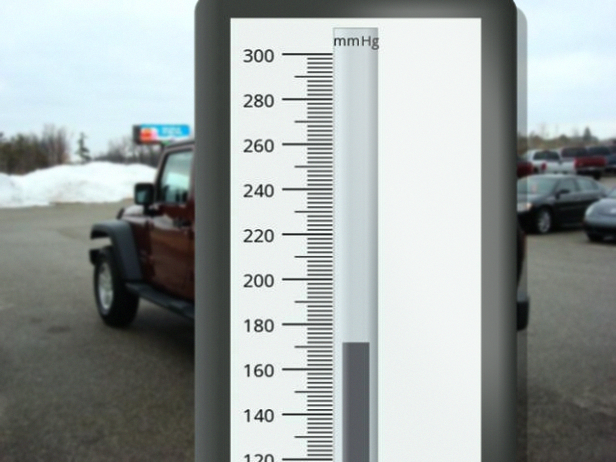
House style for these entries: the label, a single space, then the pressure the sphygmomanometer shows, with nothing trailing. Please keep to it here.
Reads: 172 mmHg
